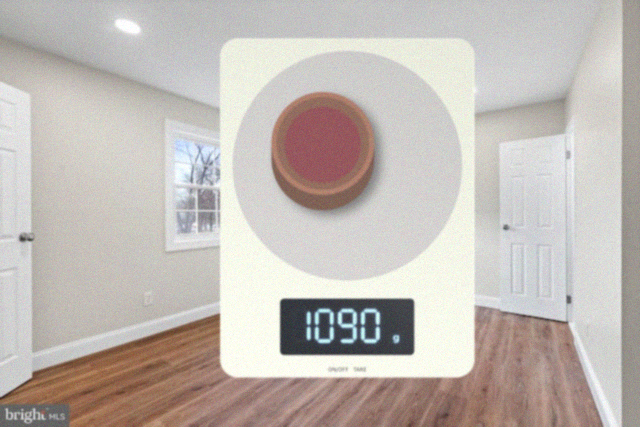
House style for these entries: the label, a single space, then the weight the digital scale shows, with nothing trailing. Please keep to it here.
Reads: 1090 g
